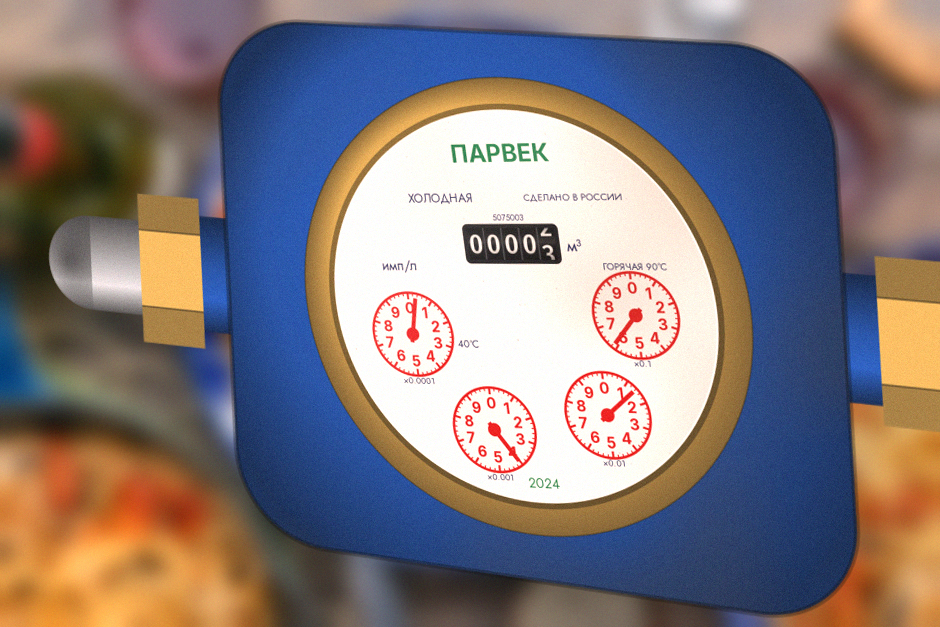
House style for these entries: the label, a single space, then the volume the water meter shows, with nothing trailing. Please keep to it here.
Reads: 2.6140 m³
